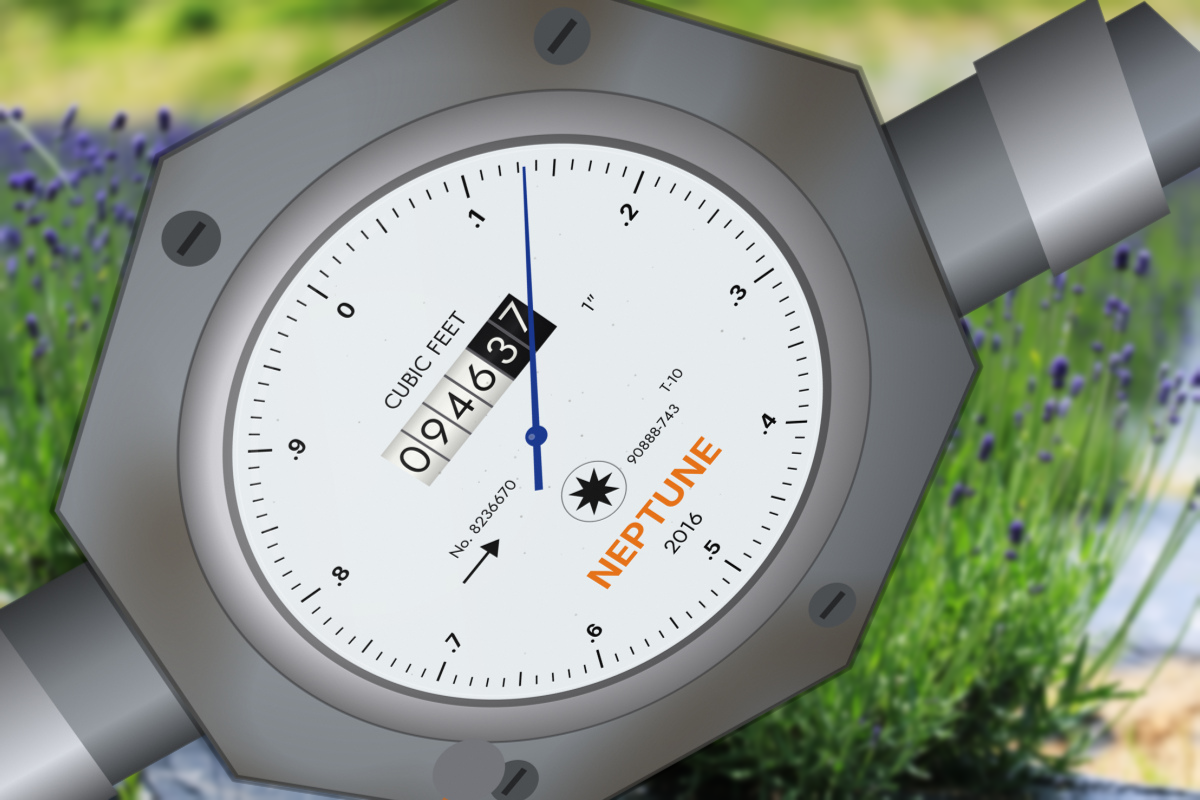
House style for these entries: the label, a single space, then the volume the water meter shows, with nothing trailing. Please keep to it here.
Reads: 94637.13 ft³
